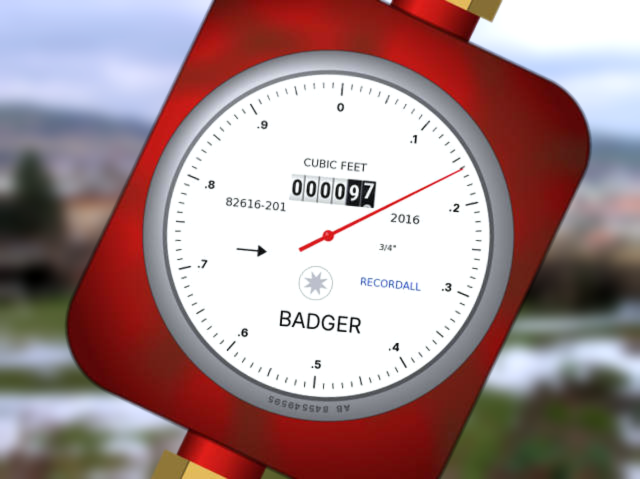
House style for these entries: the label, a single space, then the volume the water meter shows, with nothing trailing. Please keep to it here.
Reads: 97.16 ft³
